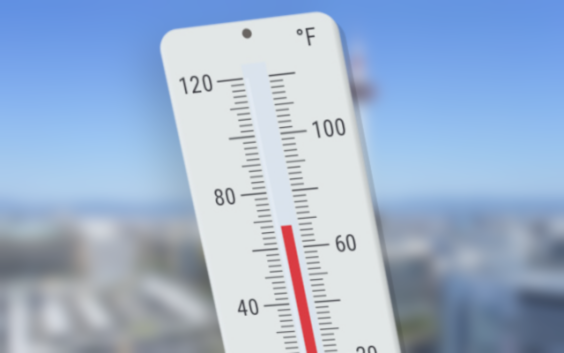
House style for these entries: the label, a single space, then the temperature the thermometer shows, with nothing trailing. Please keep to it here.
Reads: 68 °F
